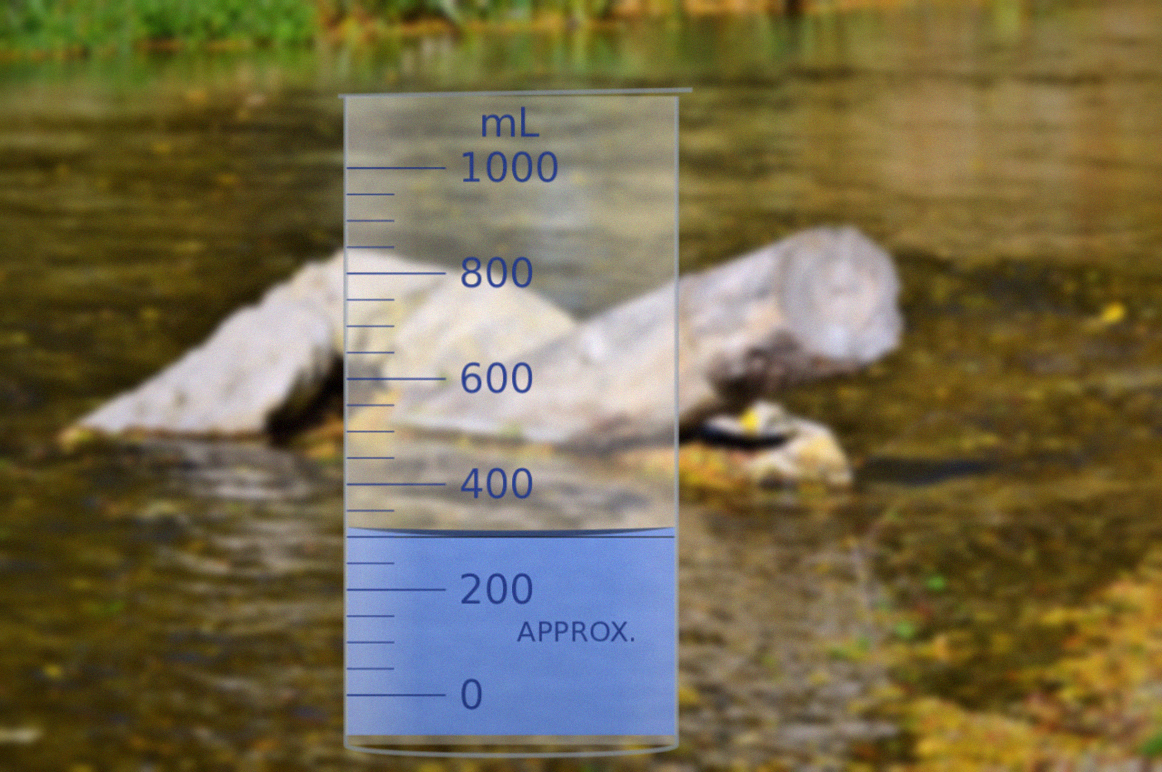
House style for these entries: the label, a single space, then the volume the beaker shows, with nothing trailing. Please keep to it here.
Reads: 300 mL
